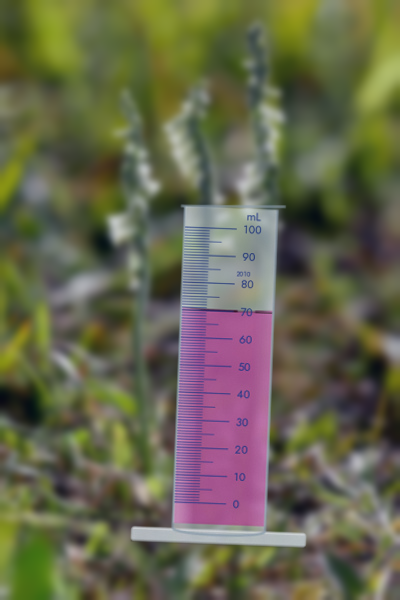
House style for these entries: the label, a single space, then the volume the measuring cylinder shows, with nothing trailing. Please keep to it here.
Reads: 70 mL
